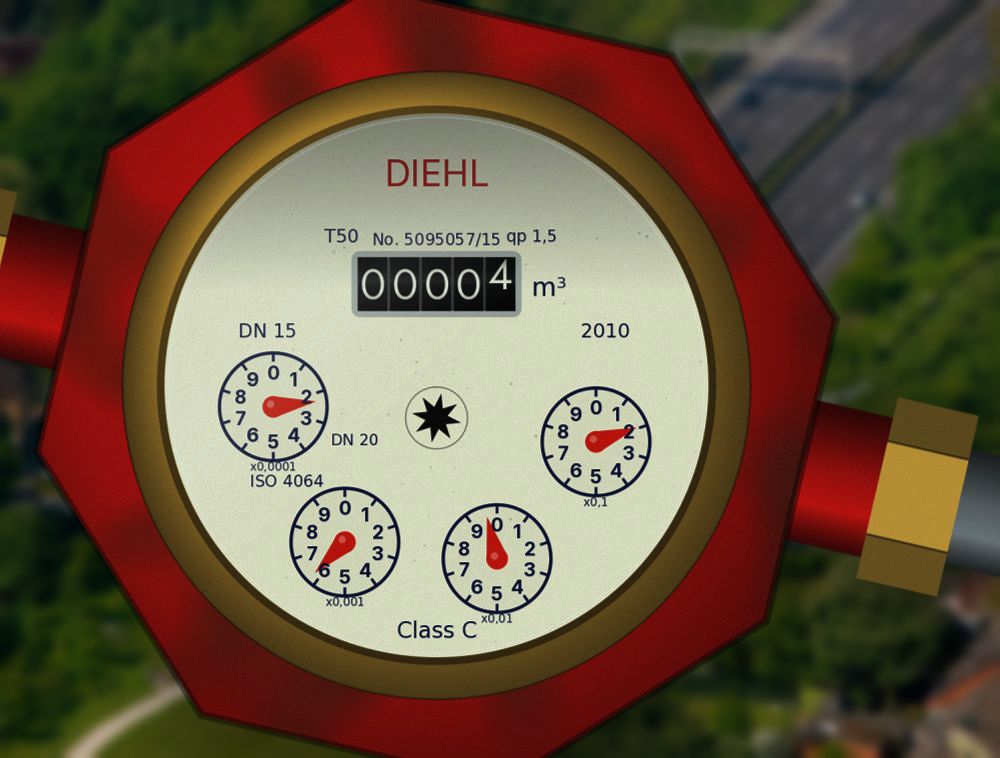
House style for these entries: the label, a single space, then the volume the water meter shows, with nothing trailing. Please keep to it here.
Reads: 4.1962 m³
